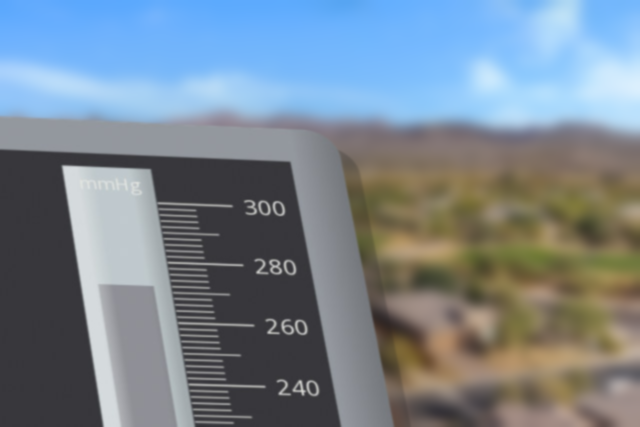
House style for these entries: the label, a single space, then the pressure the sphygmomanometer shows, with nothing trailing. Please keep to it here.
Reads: 272 mmHg
